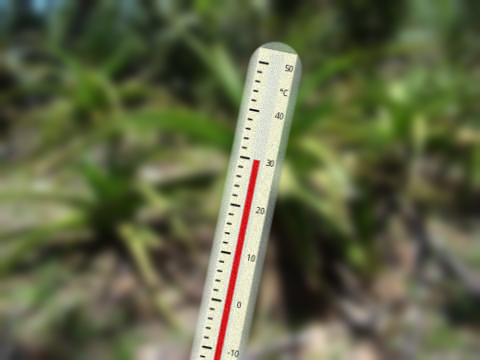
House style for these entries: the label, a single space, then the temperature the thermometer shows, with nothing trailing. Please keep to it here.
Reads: 30 °C
